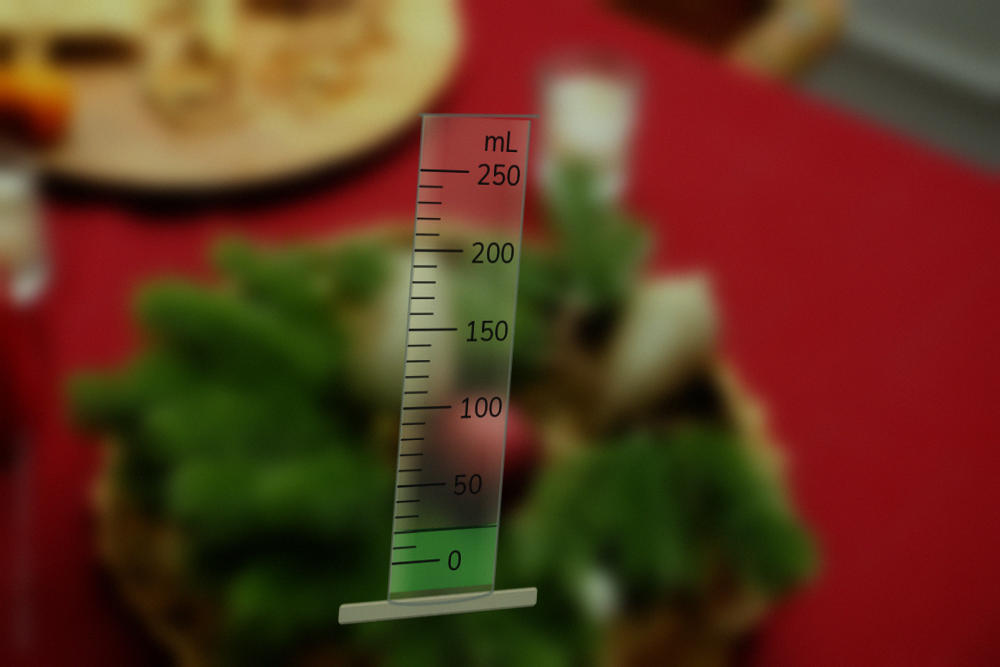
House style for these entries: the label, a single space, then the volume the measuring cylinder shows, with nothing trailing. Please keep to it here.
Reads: 20 mL
